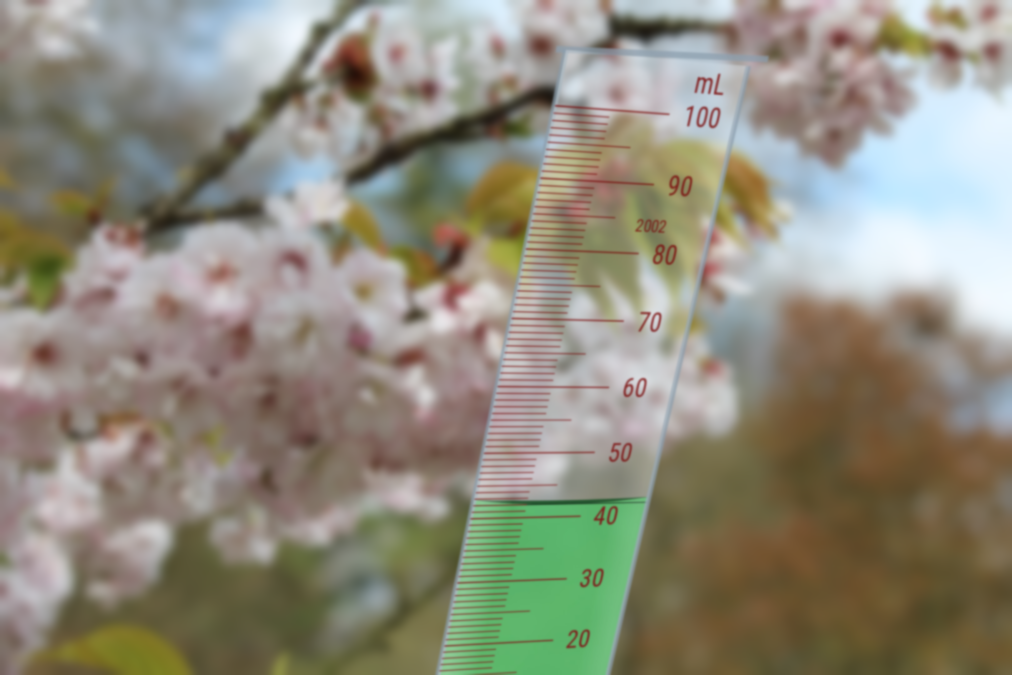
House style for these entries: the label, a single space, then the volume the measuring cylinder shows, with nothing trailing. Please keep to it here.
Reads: 42 mL
